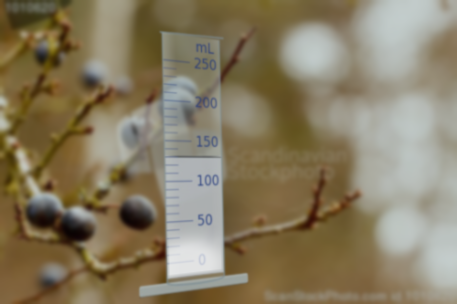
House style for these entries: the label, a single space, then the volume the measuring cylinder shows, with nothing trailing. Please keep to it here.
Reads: 130 mL
